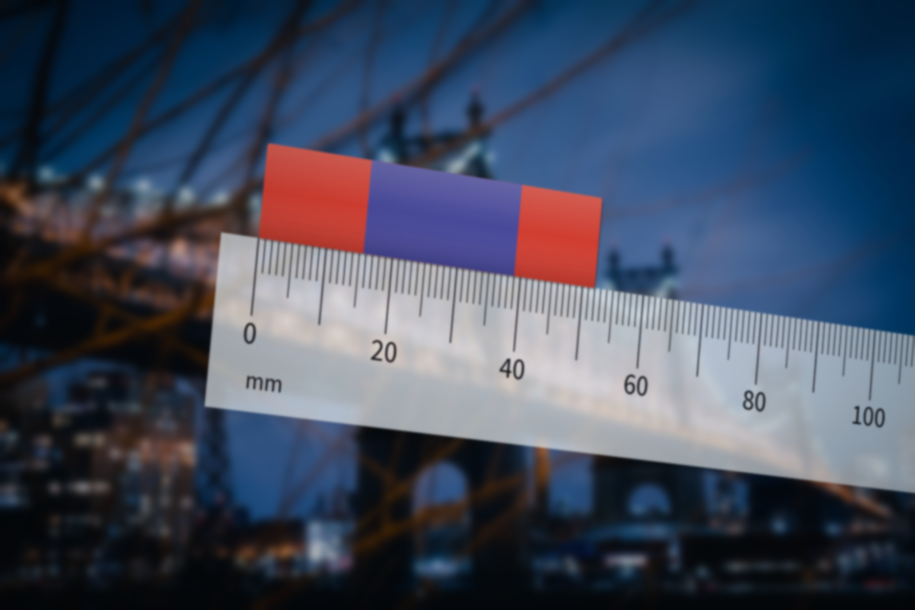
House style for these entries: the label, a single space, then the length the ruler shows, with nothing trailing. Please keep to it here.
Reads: 52 mm
